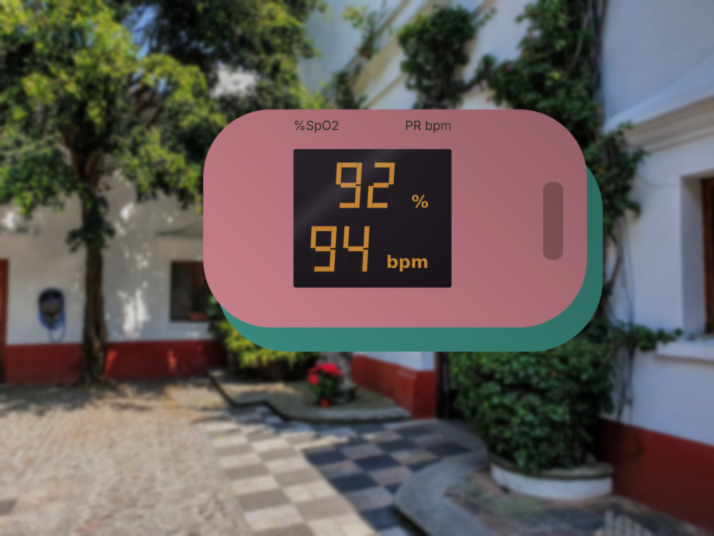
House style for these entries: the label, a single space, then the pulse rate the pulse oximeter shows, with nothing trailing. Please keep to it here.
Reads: 94 bpm
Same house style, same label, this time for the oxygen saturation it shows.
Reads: 92 %
